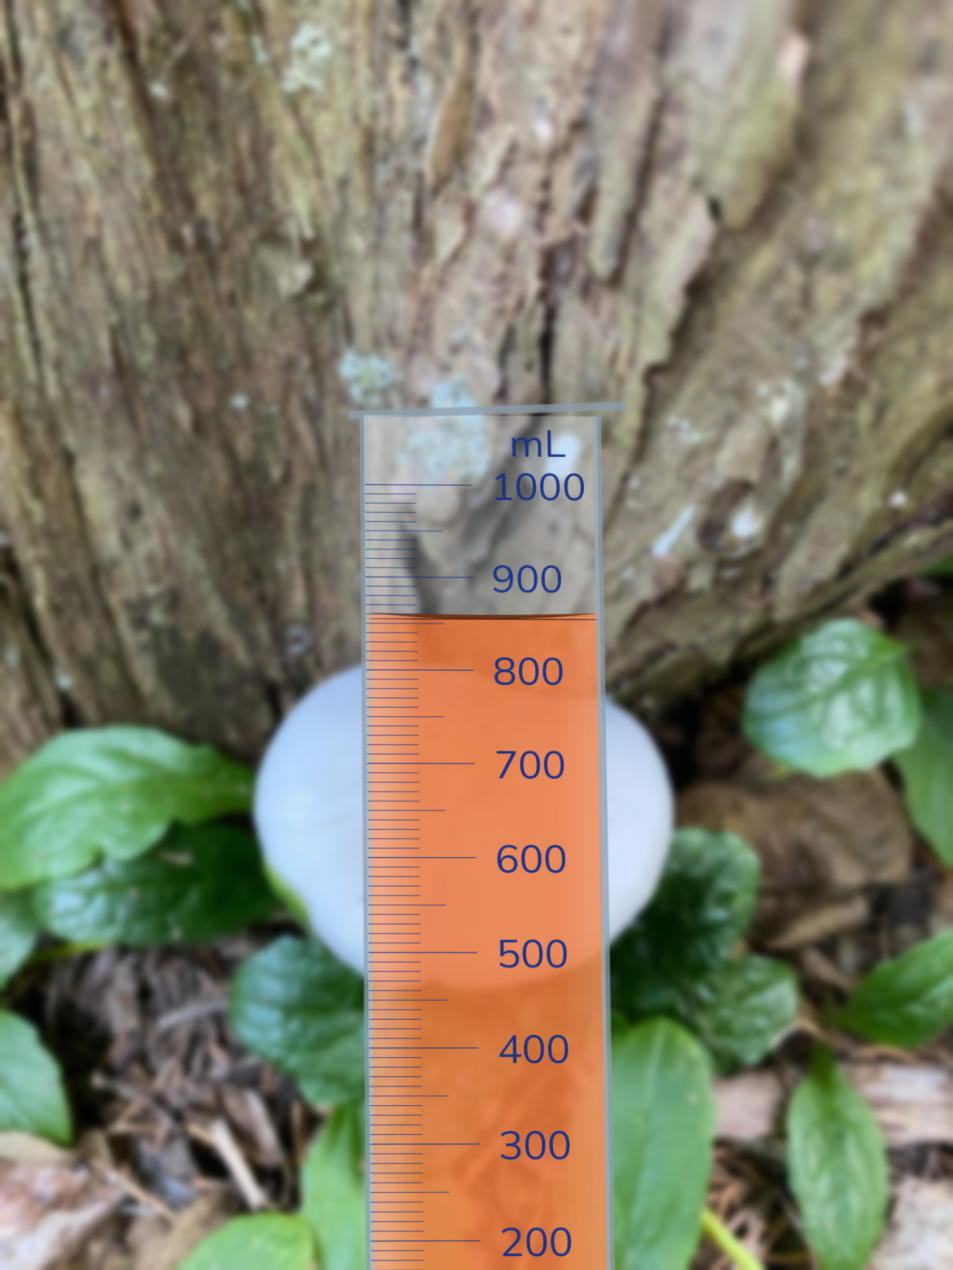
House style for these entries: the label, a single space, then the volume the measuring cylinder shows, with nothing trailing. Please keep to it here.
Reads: 855 mL
